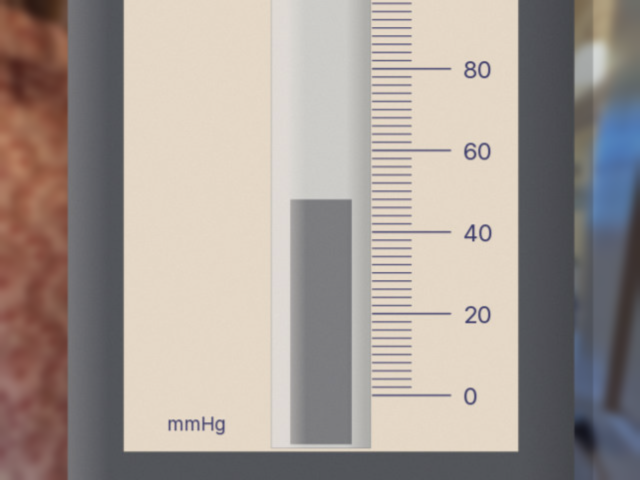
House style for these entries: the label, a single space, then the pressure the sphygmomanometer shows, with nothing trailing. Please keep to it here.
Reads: 48 mmHg
